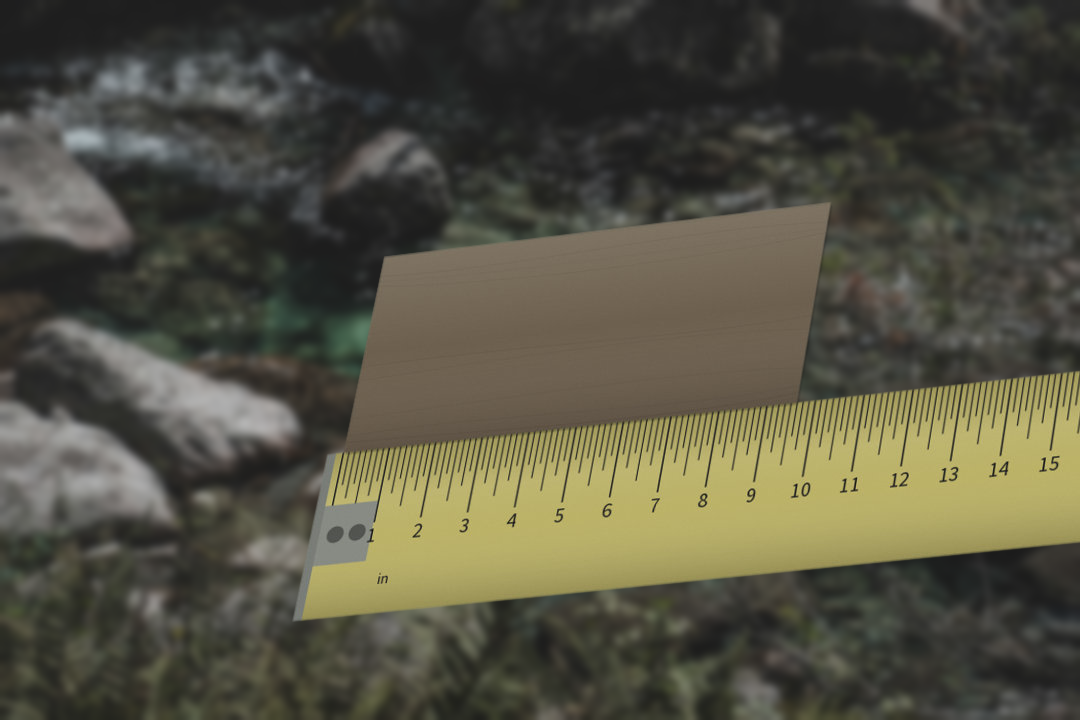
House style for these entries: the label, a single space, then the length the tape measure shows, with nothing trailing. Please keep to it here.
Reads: 9.625 in
